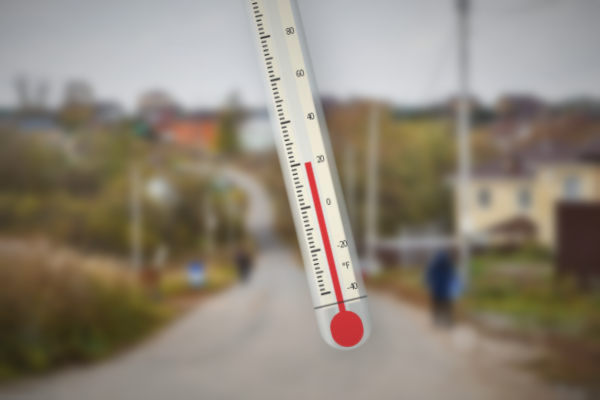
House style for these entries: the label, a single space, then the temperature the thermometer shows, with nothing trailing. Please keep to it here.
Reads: 20 °F
